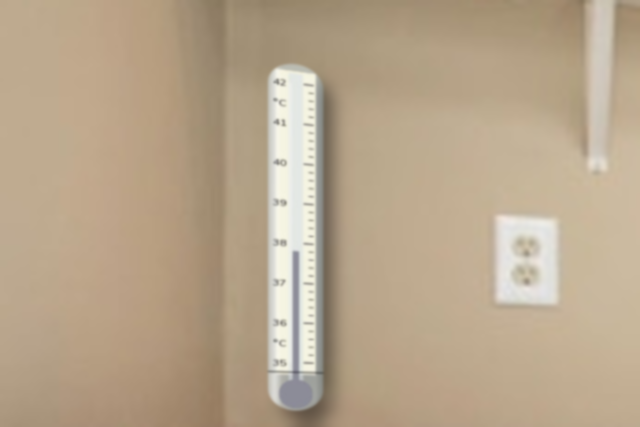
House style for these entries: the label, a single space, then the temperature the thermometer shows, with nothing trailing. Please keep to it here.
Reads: 37.8 °C
